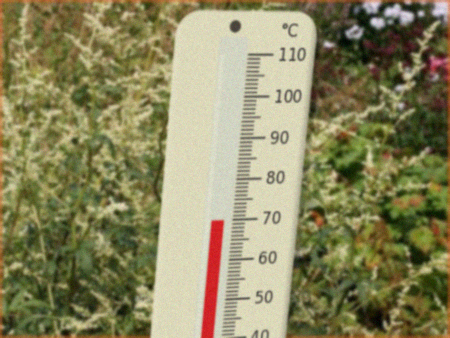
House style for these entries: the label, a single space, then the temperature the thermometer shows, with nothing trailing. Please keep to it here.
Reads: 70 °C
